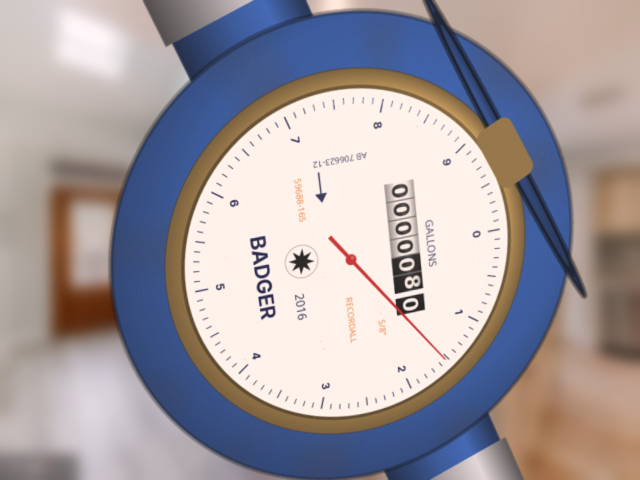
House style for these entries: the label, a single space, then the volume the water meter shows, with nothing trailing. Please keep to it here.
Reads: 81.5 gal
